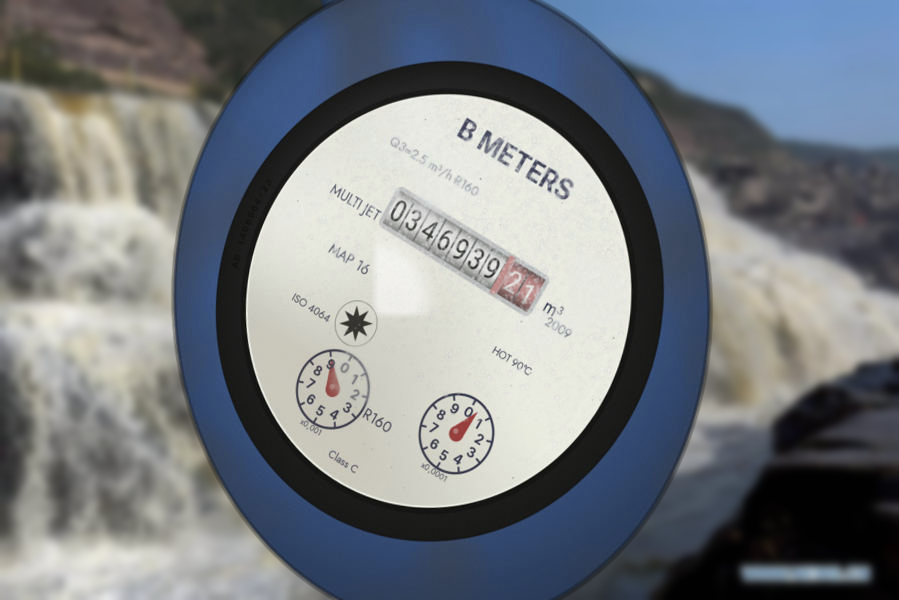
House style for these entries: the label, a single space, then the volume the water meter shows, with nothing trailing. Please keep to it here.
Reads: 346939.2090 m³
